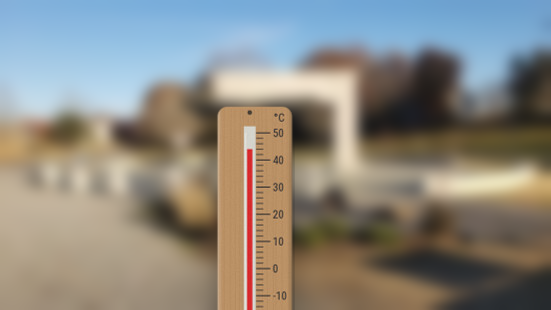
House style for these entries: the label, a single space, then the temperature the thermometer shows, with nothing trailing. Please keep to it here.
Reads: 44 °C
